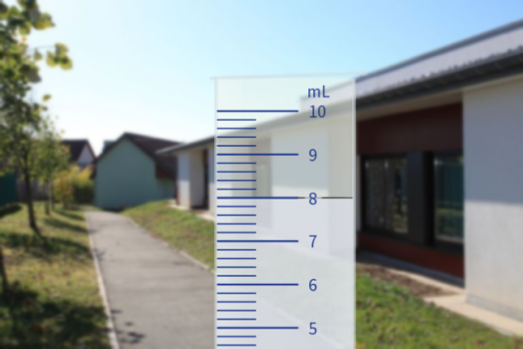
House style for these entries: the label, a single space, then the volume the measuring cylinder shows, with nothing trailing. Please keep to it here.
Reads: 8 mL
